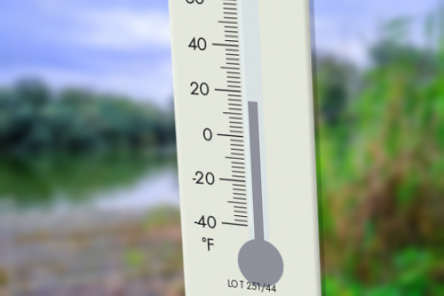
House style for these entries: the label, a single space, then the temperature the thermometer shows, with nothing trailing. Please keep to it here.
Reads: 16 °F
